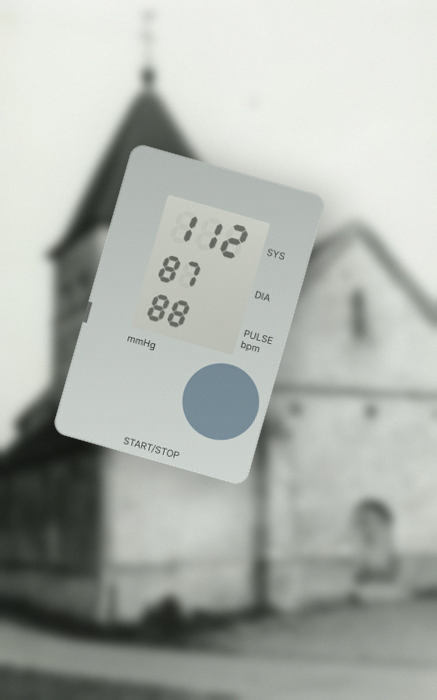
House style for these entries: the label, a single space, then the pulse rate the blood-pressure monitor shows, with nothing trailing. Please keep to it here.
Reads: 88 bpm
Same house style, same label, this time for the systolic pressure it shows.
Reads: 112 mmHg
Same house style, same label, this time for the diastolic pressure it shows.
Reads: 87 mmHg
